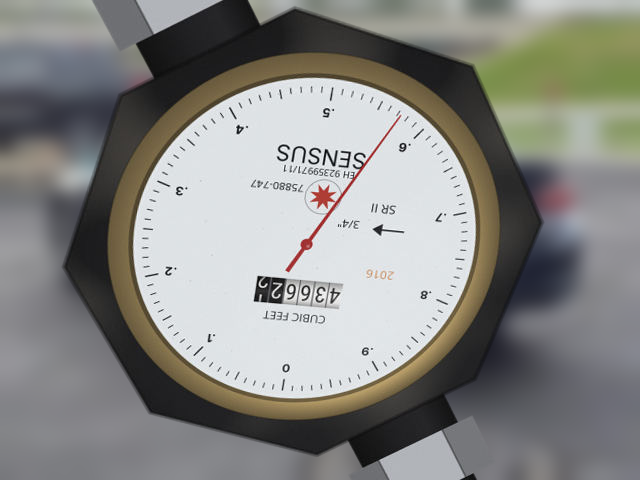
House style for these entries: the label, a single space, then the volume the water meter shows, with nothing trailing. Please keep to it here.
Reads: 436621.57 ft³
